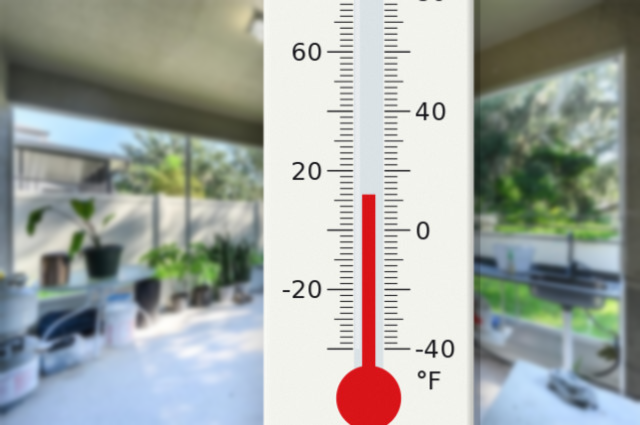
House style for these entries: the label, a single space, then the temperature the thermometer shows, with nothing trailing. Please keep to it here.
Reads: 12 °F
